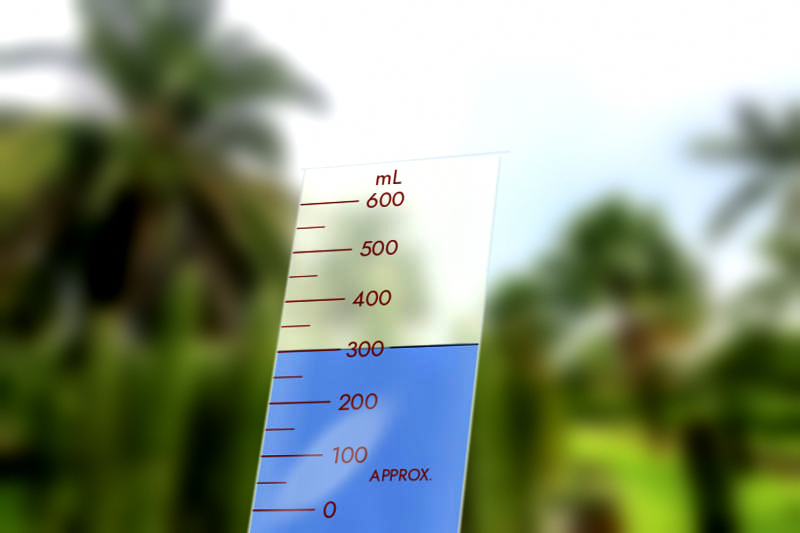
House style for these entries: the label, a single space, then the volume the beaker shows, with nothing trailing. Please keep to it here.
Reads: 300 mL
